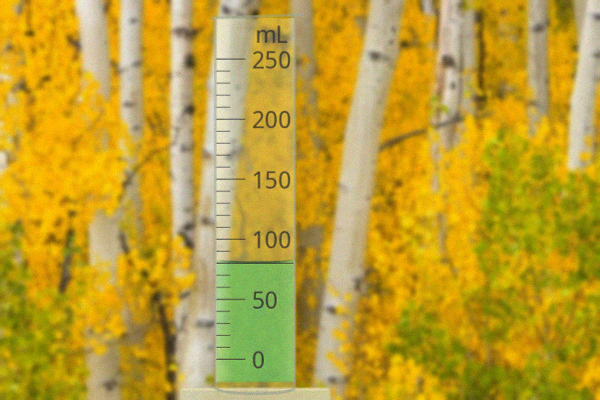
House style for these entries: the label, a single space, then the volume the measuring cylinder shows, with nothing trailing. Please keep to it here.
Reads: 80 mL
